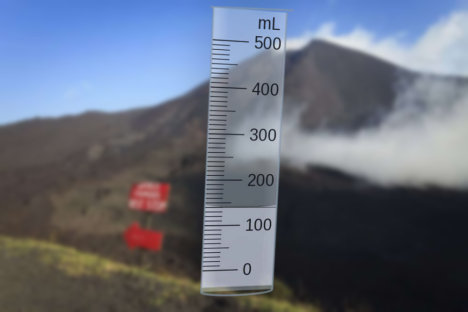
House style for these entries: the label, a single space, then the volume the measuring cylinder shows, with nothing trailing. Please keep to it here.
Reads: 140 mL
